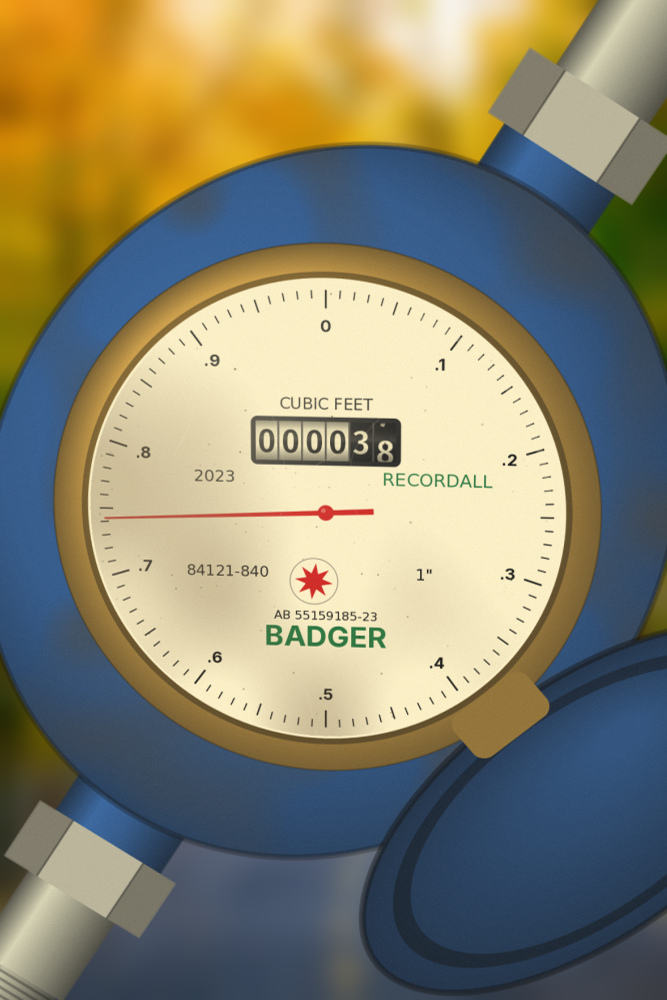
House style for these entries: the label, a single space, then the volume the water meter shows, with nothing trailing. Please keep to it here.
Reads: 37.74 ft³
